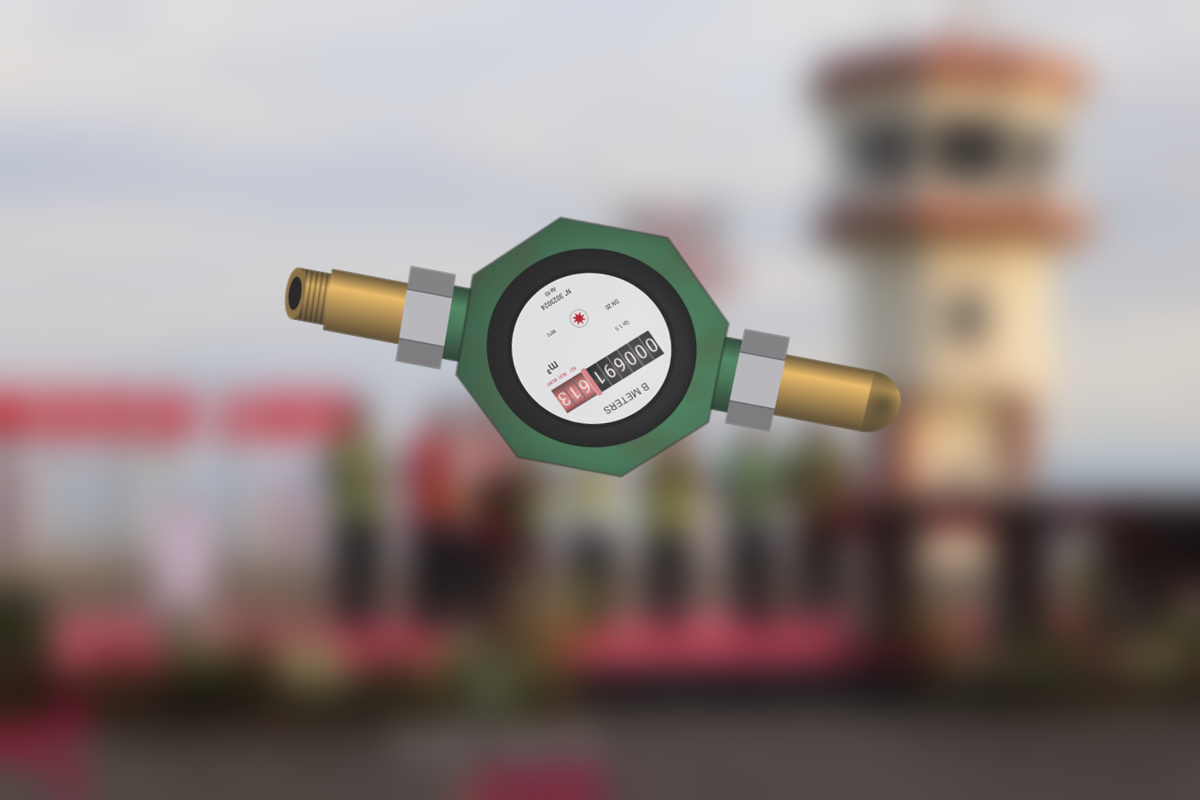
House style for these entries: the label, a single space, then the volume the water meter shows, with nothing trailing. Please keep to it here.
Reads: 691.613 m³
